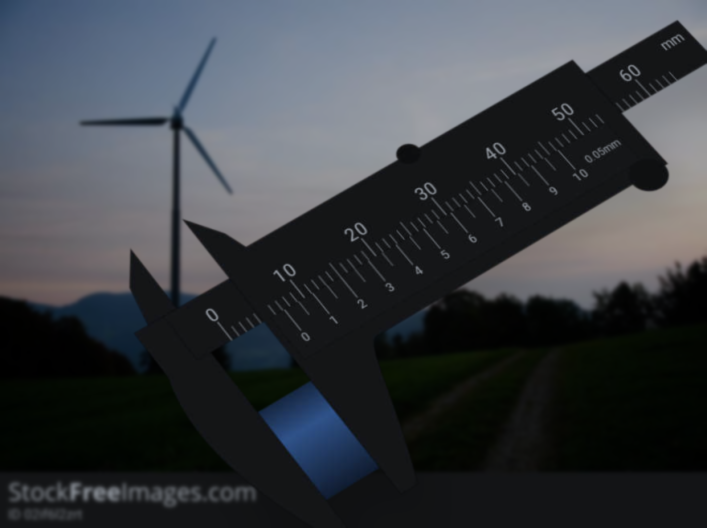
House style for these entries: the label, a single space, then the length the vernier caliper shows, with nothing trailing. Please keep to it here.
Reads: 7.2 mm
